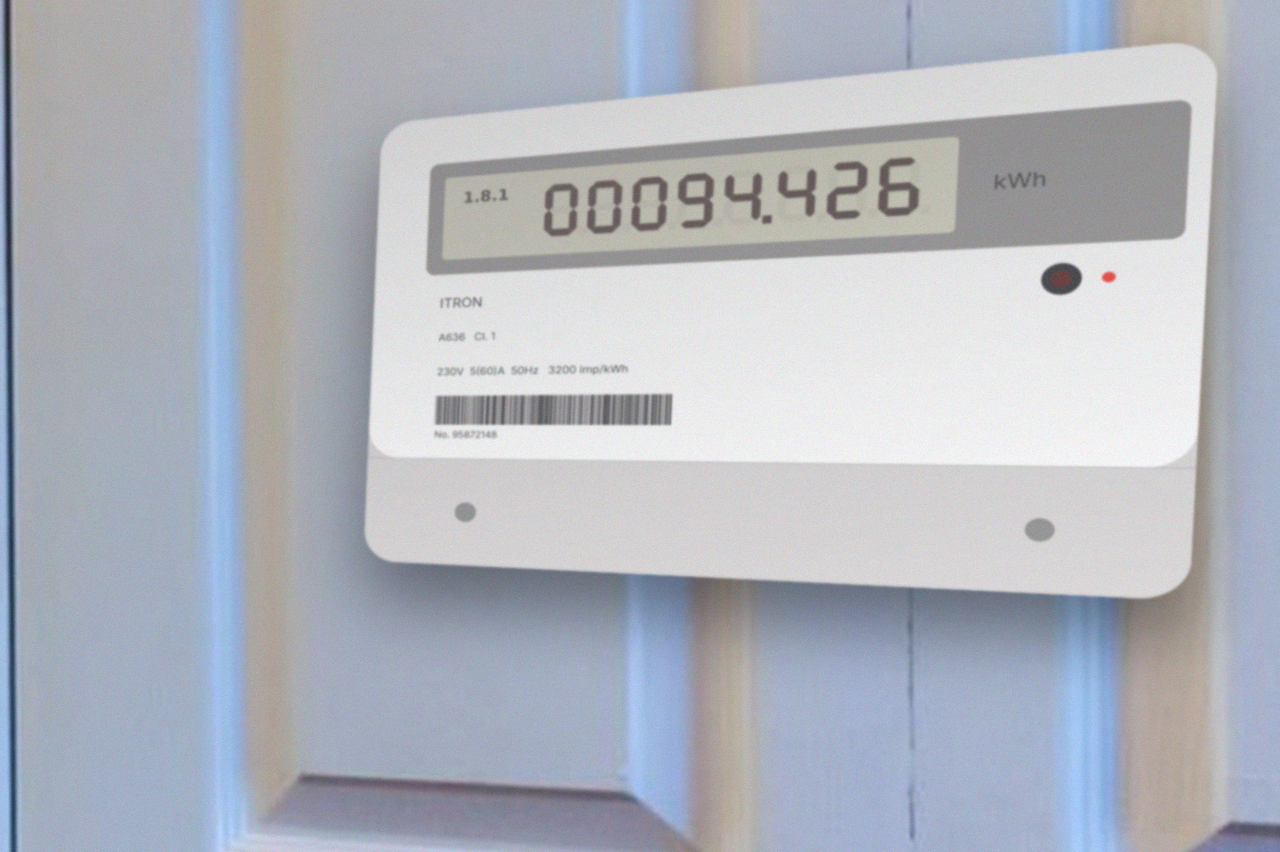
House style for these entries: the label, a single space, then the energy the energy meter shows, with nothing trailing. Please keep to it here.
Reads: 94.426 kWh
